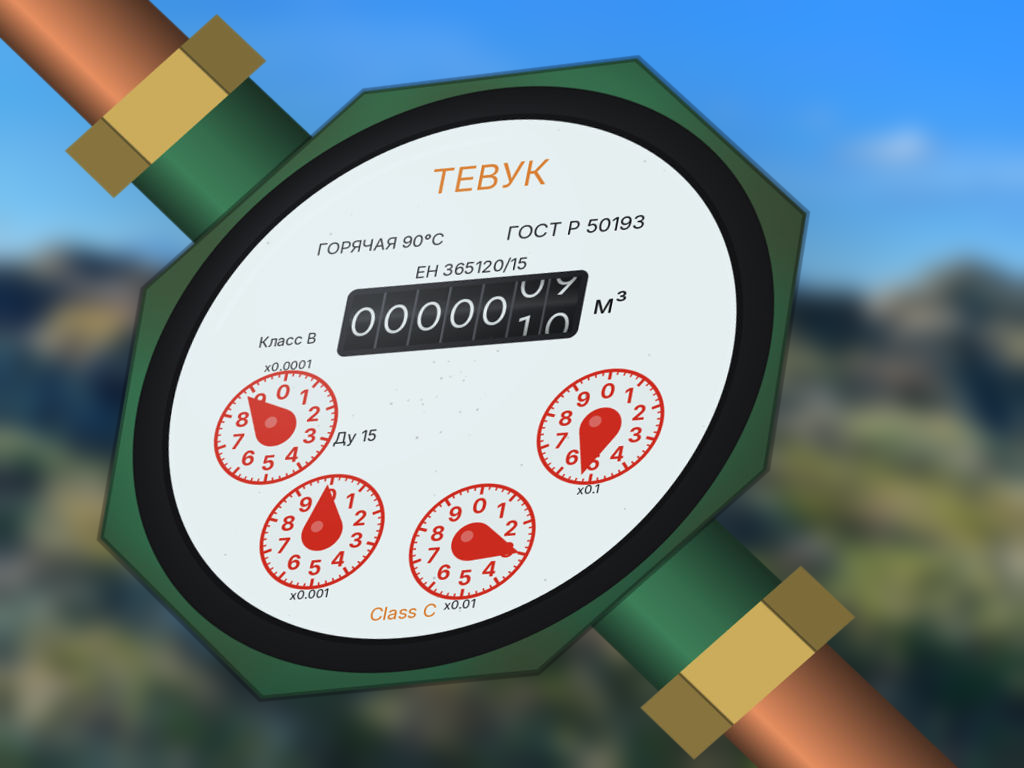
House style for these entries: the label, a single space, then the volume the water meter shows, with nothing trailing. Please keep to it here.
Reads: 9.5298 m³
